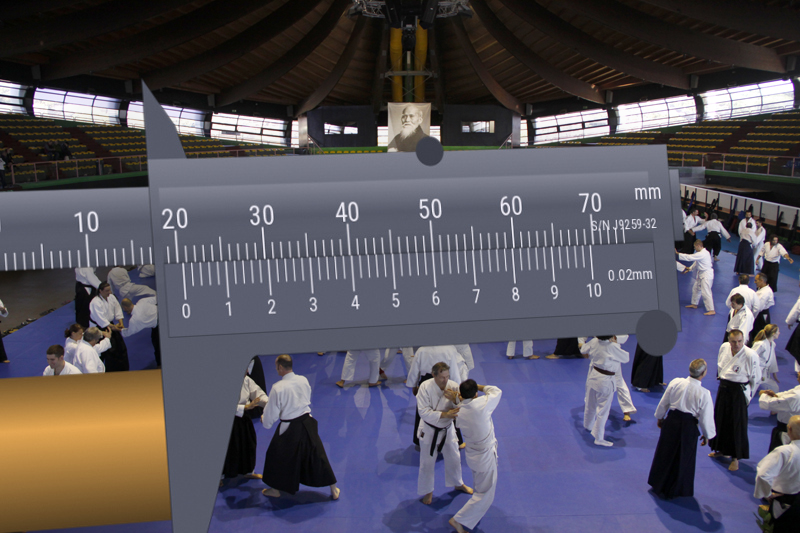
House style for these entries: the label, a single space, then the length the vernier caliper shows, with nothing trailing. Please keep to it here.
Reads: 20.6 mm
